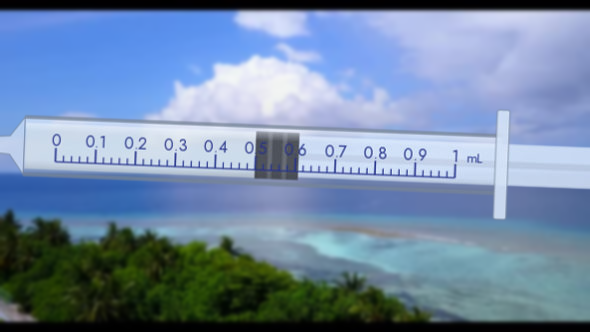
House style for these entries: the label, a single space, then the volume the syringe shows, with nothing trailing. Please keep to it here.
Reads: 0.5 mL
